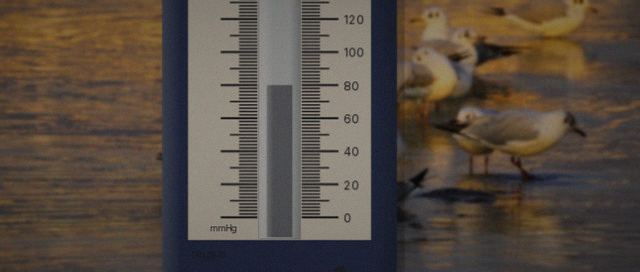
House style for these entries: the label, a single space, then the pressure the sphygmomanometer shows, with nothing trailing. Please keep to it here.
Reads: 80 mmHg
